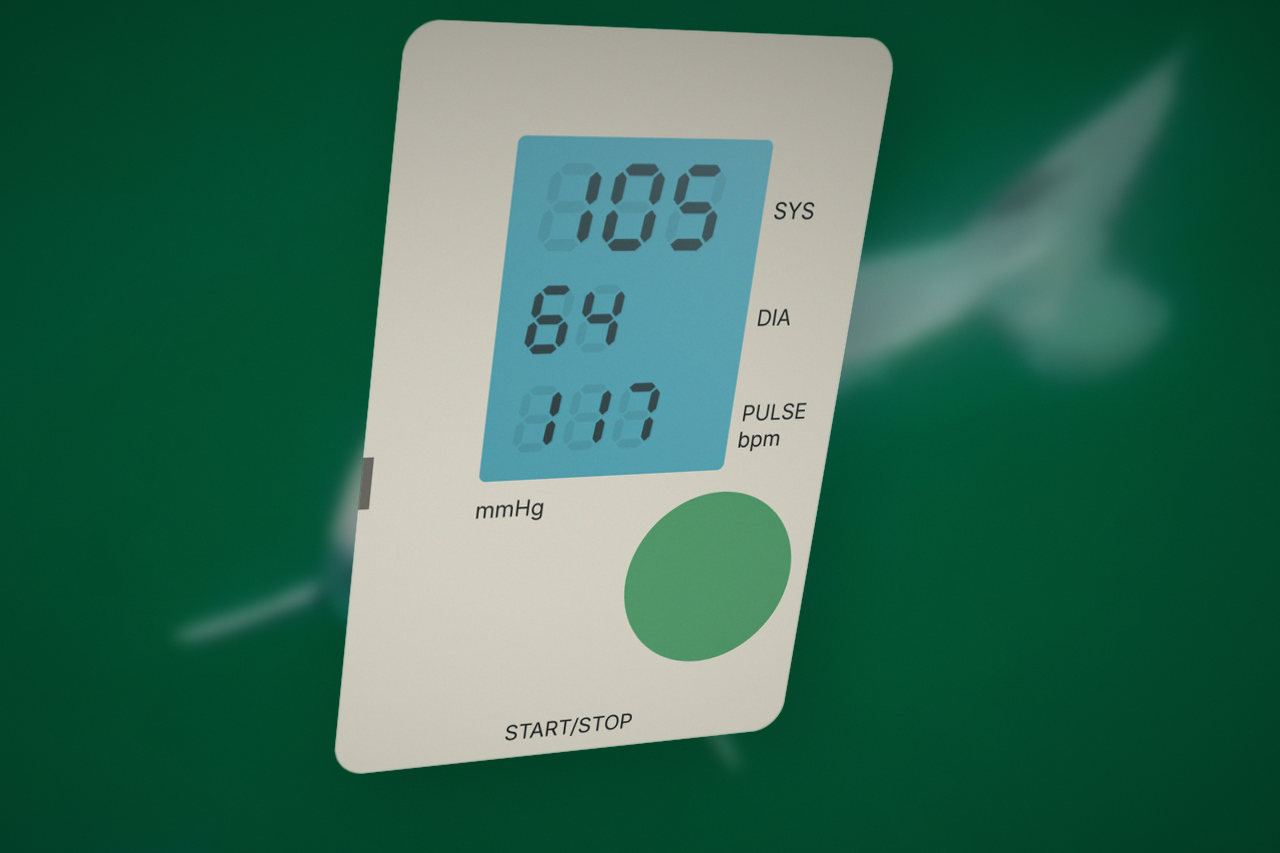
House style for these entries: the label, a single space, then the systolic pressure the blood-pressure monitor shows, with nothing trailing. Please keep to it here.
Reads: 105 mmHg
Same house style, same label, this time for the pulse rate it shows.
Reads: 117 bpm
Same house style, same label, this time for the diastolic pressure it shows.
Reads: 64 mmHg
